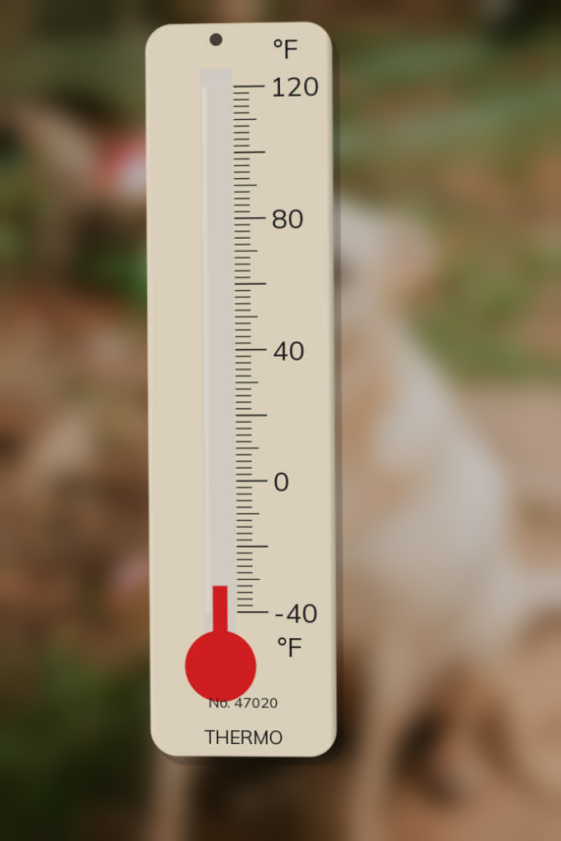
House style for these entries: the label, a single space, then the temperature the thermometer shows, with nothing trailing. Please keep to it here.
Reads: -32 °F
